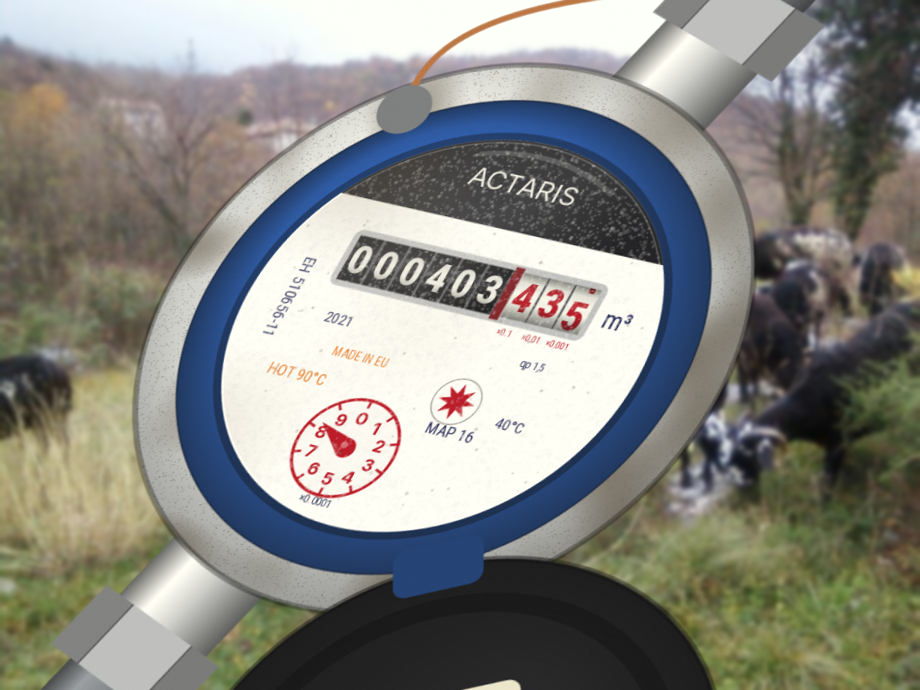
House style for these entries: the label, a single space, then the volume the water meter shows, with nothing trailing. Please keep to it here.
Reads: 403.4348 m³
